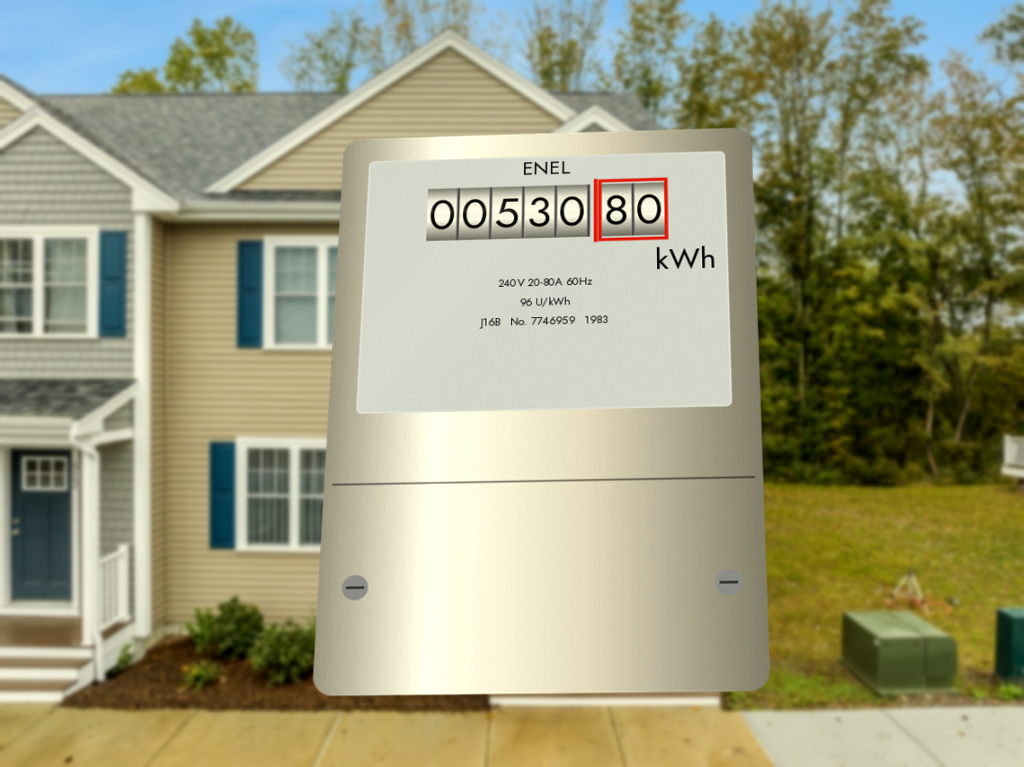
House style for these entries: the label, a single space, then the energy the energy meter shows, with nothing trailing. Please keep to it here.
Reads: 530.80 kWh
